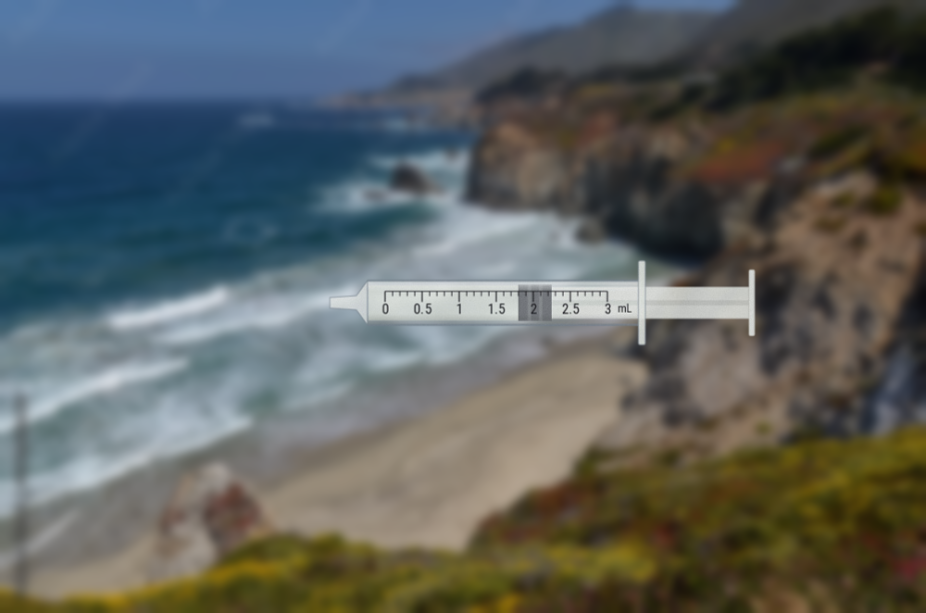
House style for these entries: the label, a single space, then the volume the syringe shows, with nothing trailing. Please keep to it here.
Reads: 1.8 mL
